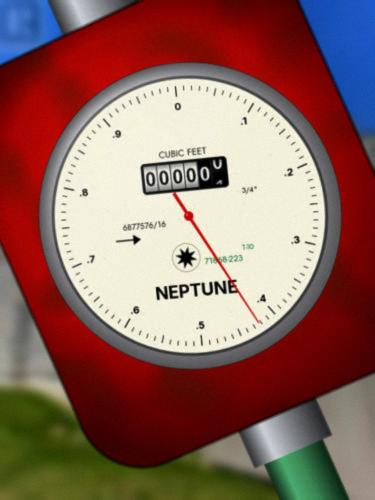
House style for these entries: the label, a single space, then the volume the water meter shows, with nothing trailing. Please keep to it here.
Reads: 0.42 ft³
